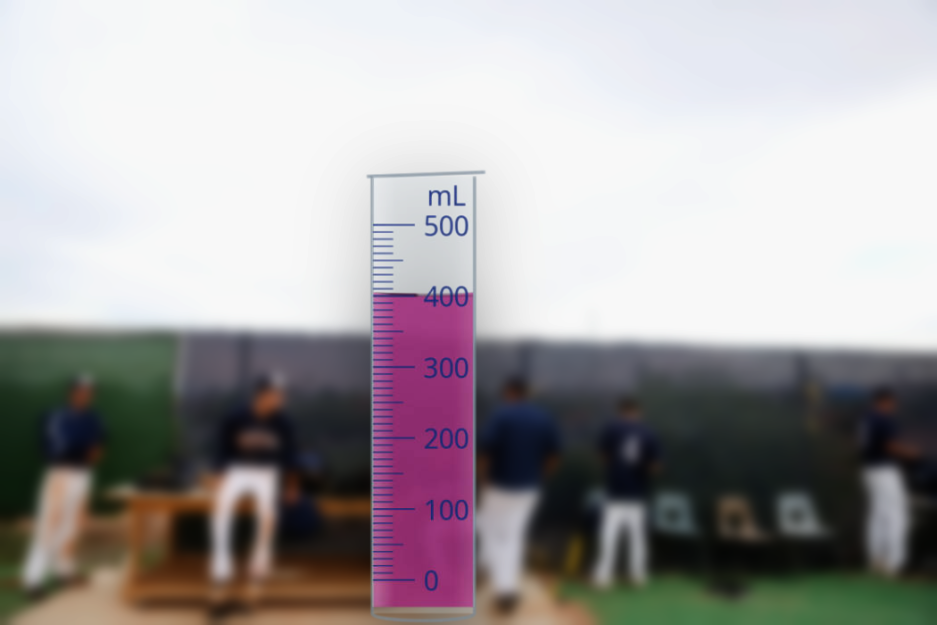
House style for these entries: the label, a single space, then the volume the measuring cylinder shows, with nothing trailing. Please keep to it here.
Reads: 400 mL
